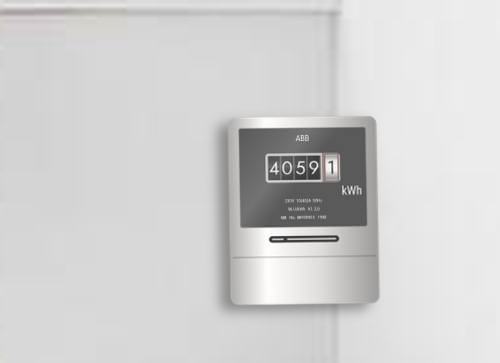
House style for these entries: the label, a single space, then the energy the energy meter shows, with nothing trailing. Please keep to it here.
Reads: 4059.1 kWh
